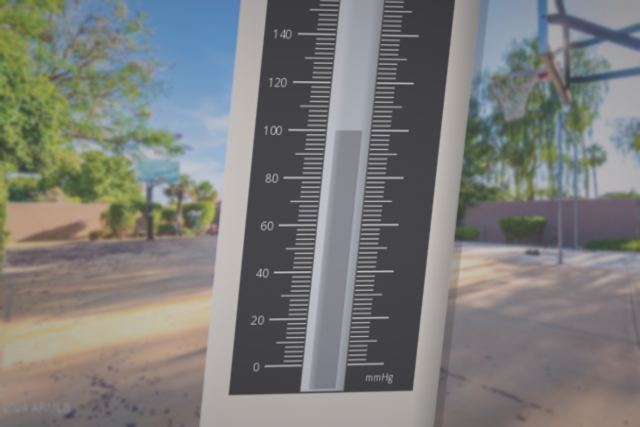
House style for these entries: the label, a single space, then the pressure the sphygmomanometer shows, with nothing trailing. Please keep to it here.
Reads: 100 mmHg
